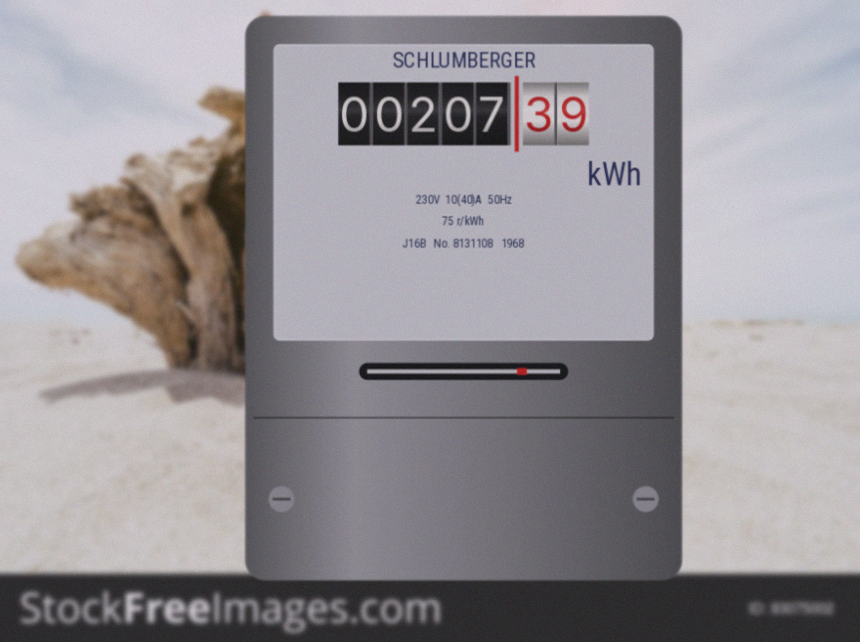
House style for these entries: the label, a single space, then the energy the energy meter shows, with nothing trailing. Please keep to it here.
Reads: 207.39 kWh
